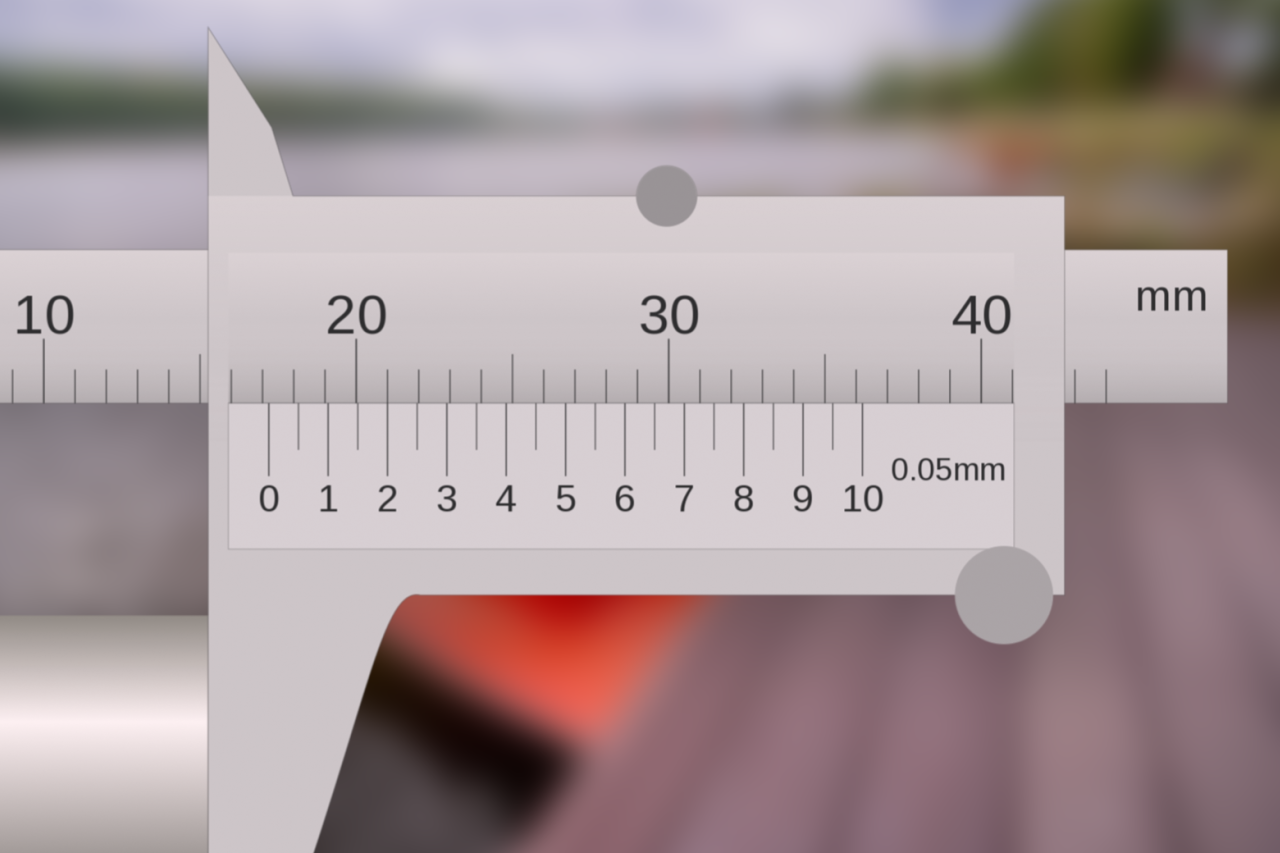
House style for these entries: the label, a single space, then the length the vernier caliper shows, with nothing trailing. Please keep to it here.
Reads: 17.20 mm
